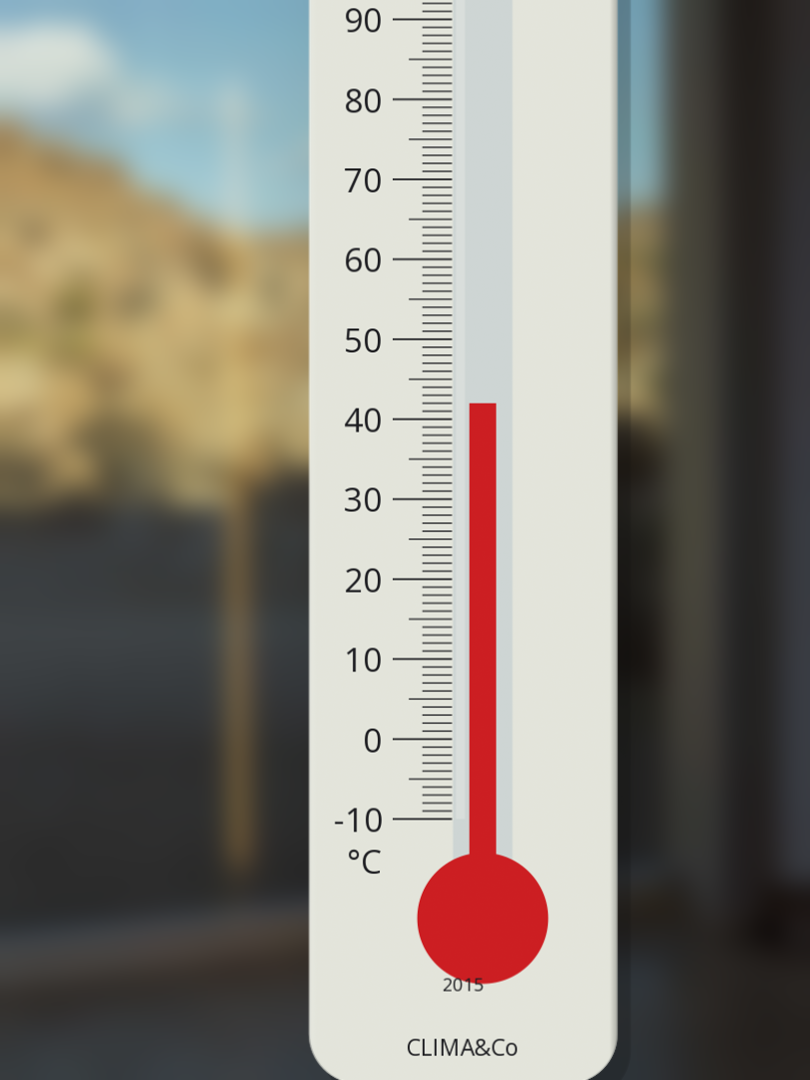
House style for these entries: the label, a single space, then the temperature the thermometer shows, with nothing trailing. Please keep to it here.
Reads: 42 °C
